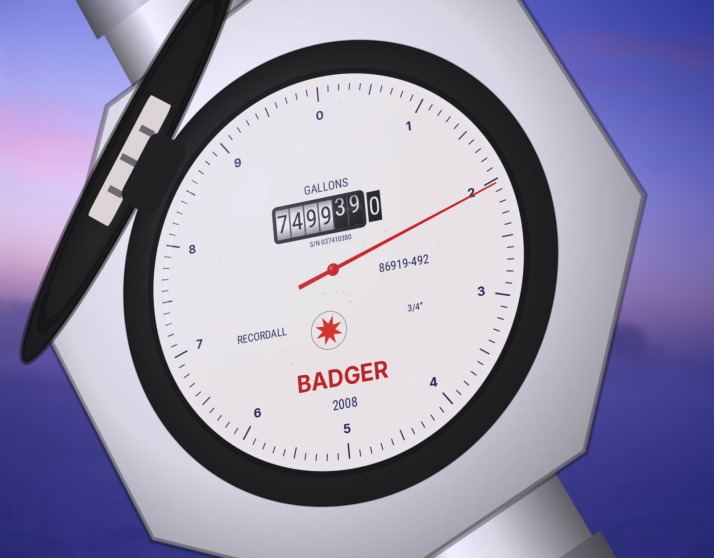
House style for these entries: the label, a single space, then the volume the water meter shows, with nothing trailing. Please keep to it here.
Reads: 7499392.0 gal
